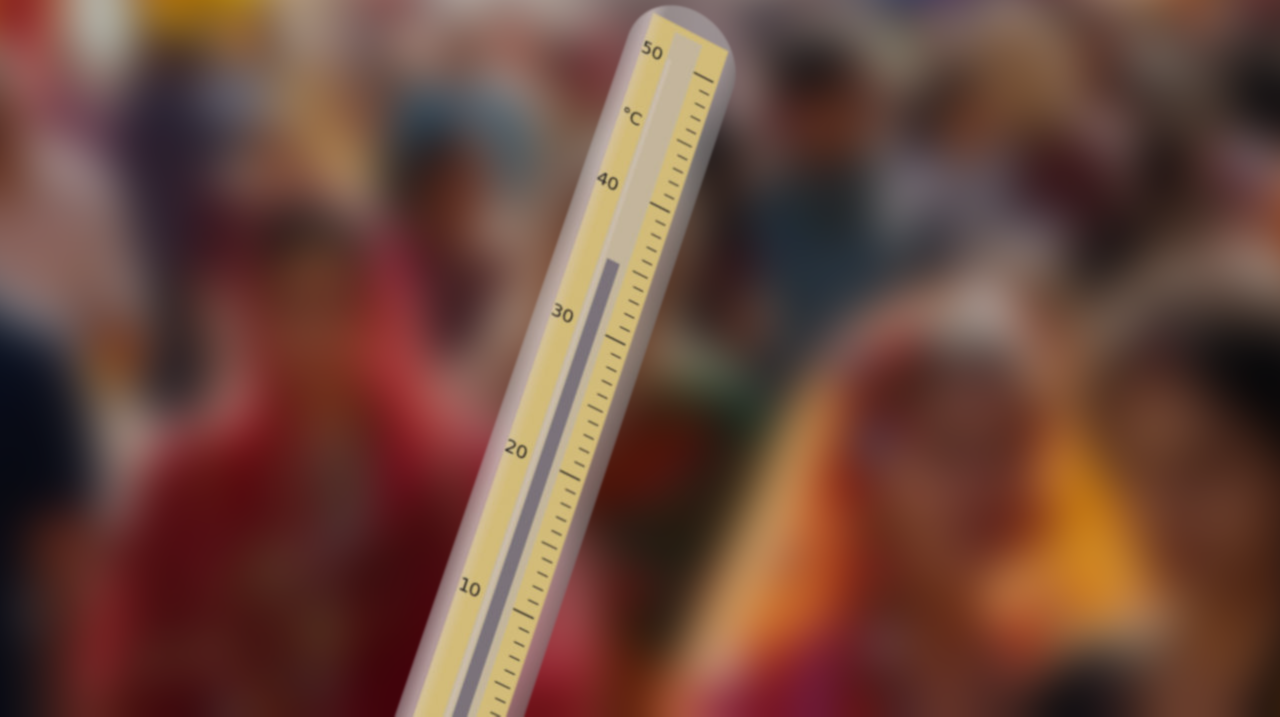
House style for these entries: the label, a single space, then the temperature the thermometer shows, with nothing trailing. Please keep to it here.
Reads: 35 °C
